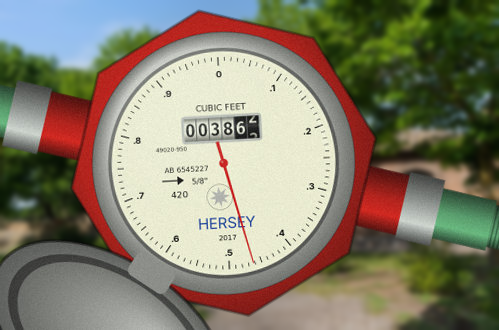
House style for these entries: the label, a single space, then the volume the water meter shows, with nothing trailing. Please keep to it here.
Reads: 3862.46 ft³
